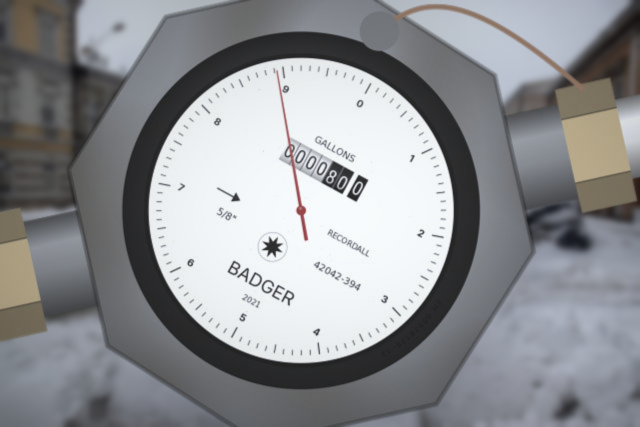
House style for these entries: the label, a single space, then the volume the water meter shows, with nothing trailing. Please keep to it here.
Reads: 798.9 gal
